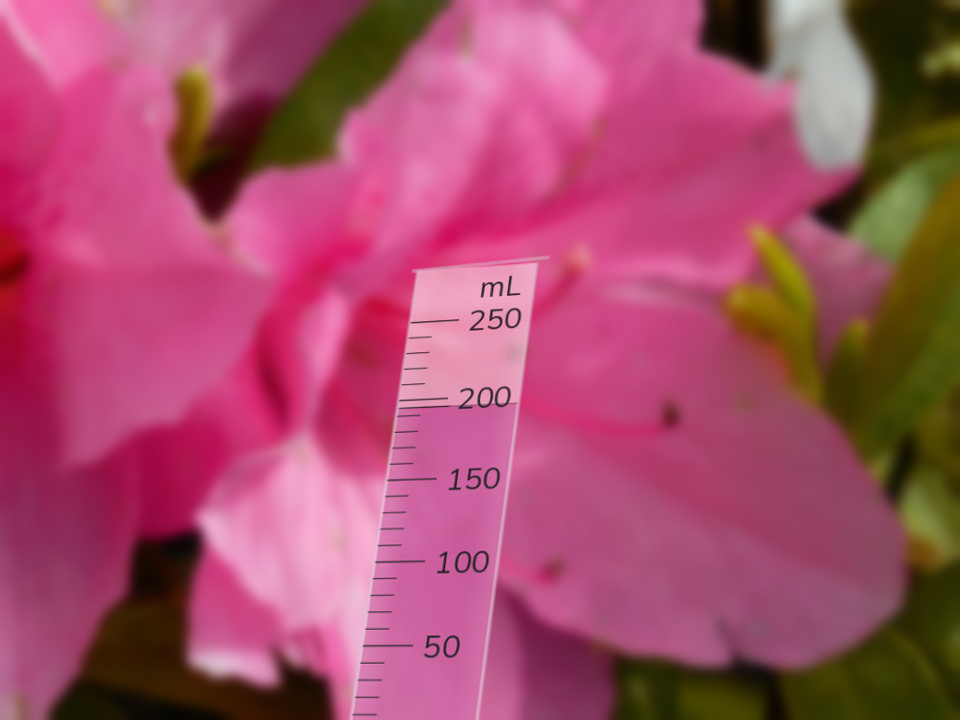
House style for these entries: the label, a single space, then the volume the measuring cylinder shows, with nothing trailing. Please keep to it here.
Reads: 195 mL
